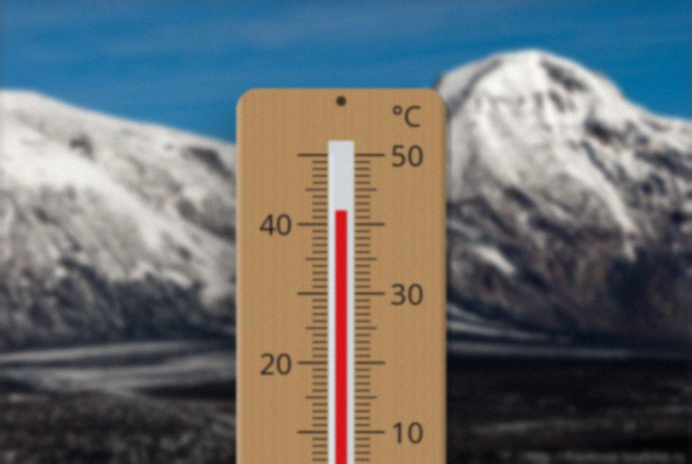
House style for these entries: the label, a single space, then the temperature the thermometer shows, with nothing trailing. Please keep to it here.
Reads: 42 °C
